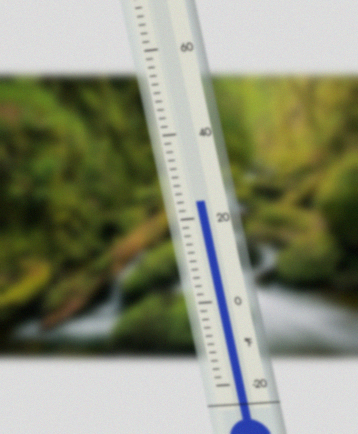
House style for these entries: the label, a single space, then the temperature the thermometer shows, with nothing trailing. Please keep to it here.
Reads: 24 °F
